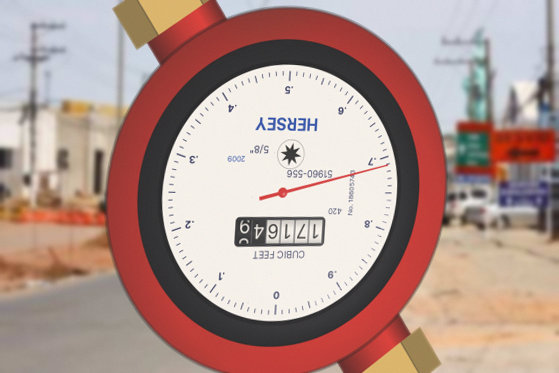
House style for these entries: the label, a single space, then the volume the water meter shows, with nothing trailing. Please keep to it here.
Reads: 171648.71 ft³
